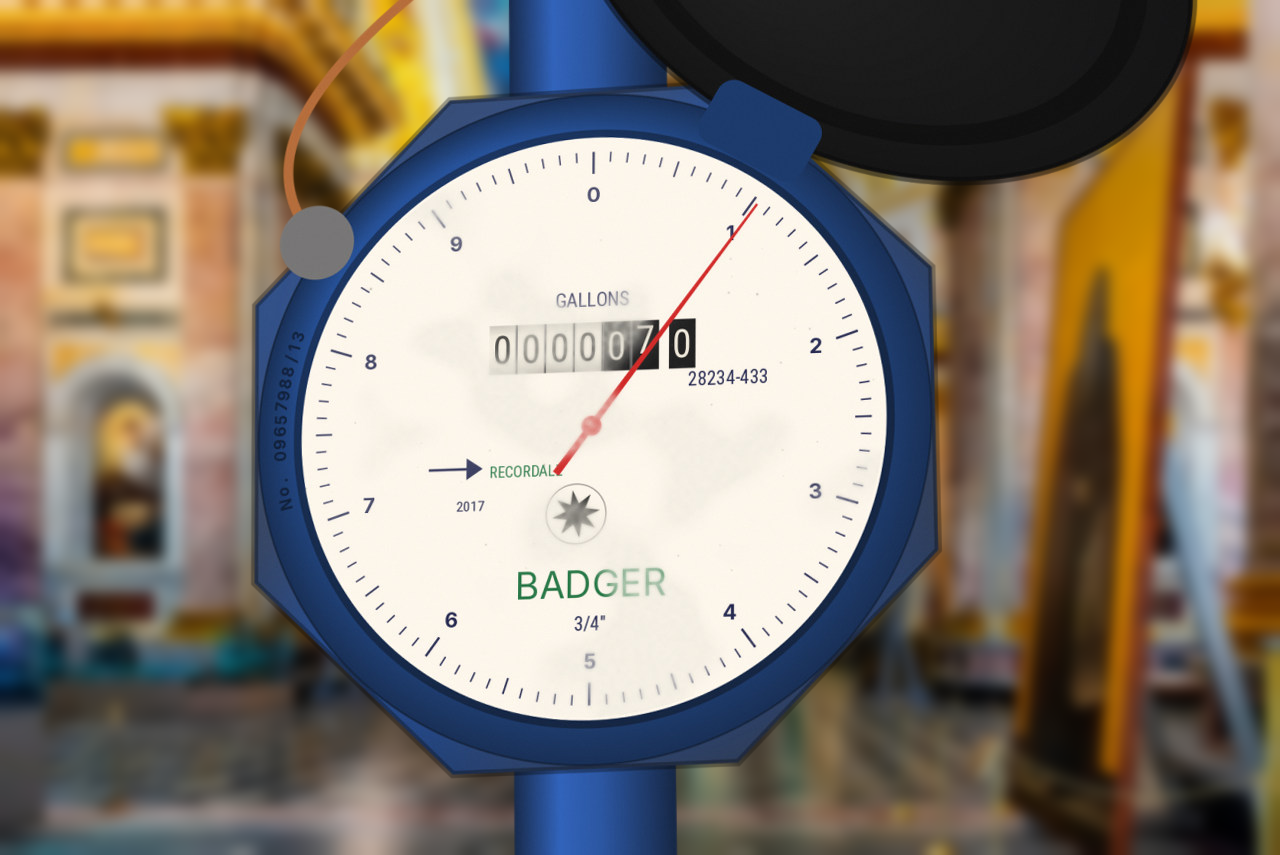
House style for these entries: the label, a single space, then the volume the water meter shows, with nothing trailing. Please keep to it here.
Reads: 71.0 gal
